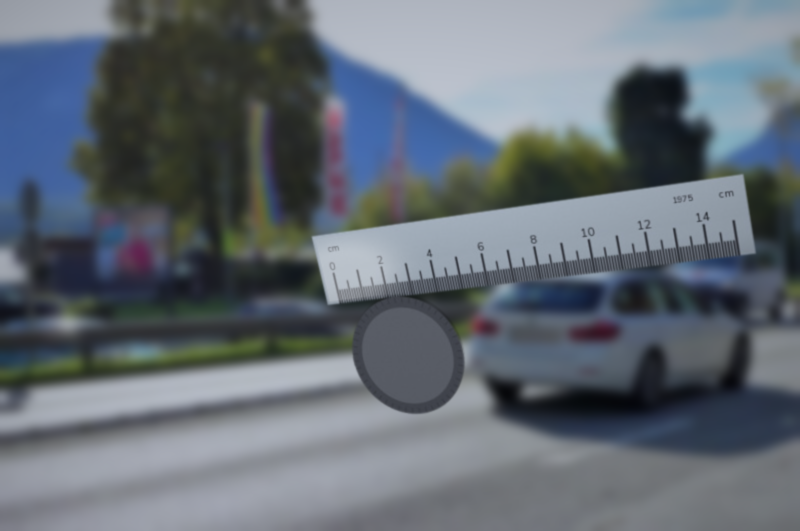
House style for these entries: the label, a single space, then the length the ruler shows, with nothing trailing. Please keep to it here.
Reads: 4.5 cm
